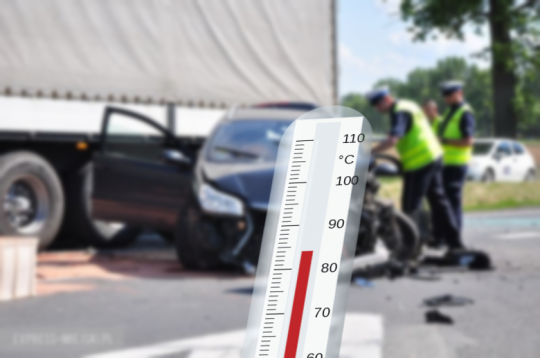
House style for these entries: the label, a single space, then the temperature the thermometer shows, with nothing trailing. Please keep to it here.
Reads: 84 °C
